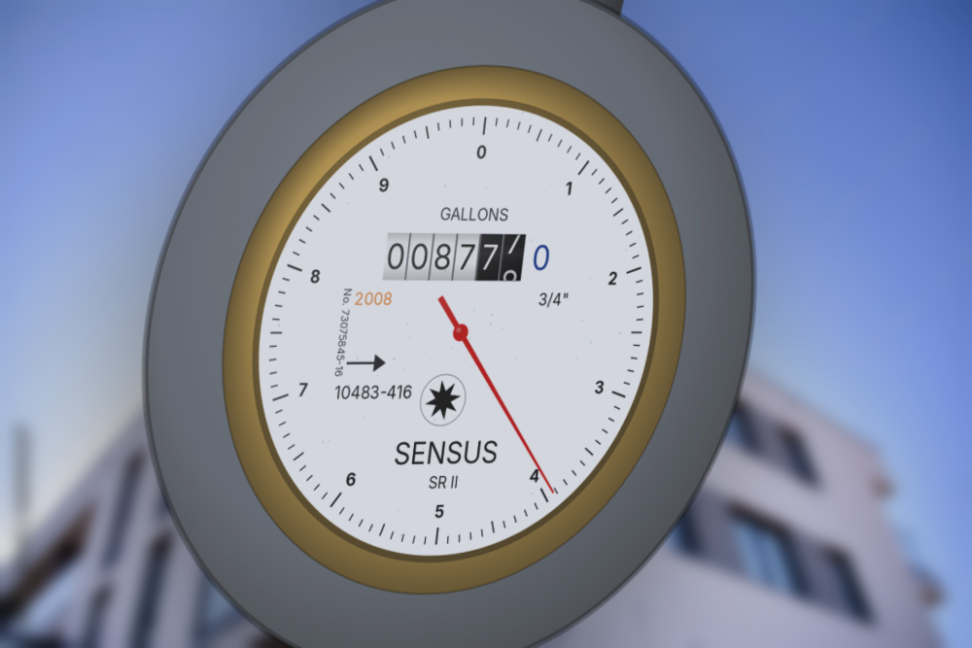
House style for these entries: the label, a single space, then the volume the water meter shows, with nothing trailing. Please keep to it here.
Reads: 87773.9 gal
